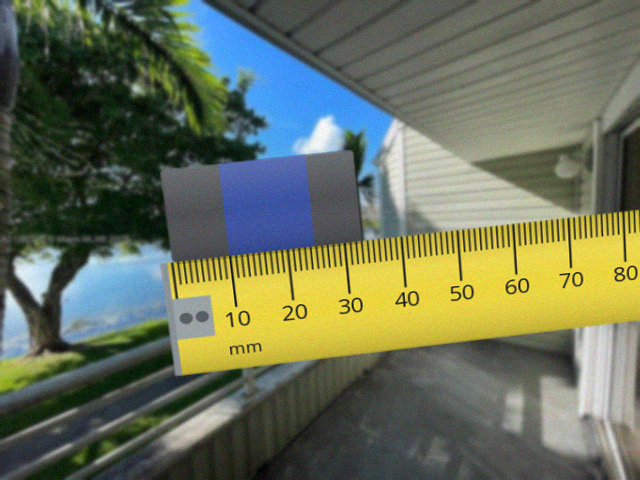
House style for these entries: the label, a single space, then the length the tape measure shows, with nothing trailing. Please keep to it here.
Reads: 33 mm
